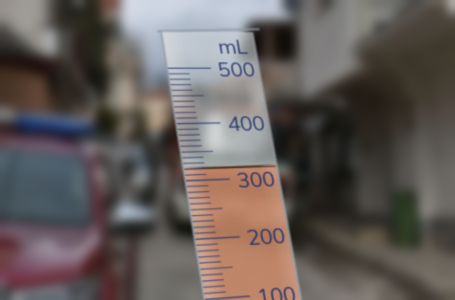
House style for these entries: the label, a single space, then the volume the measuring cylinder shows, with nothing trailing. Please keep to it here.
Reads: 320 mL
